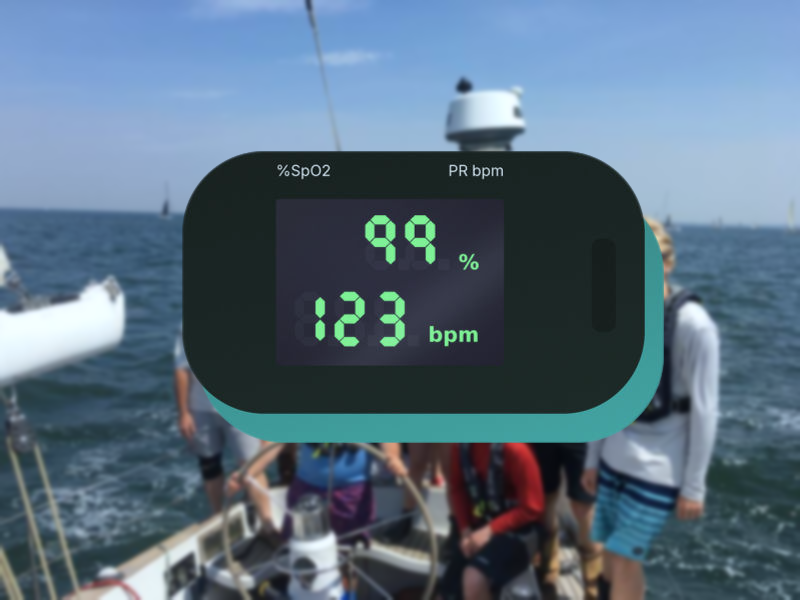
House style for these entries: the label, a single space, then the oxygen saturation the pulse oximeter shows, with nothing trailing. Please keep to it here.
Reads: 99 %
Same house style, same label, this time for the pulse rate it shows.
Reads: 123 bpm
